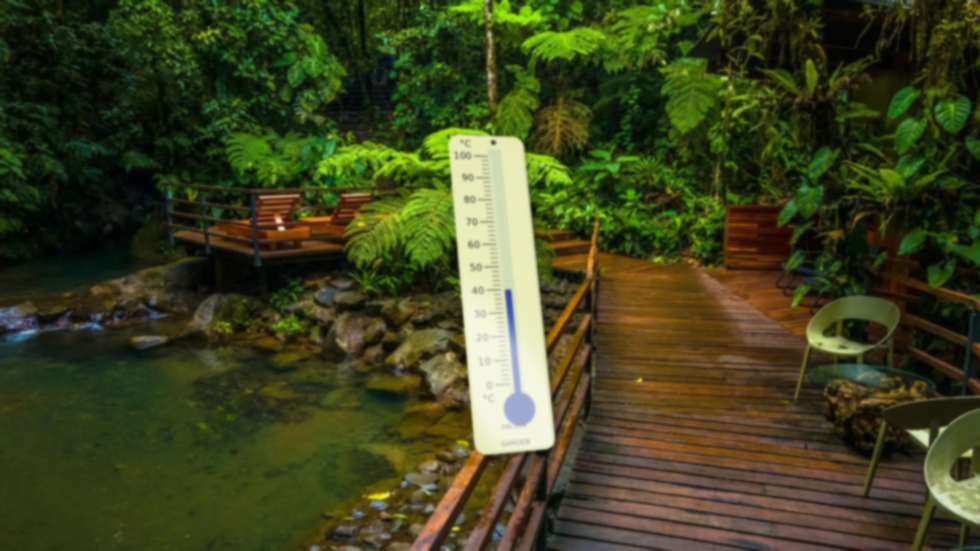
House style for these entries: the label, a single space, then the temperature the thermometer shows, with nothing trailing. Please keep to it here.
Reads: 40 °C
